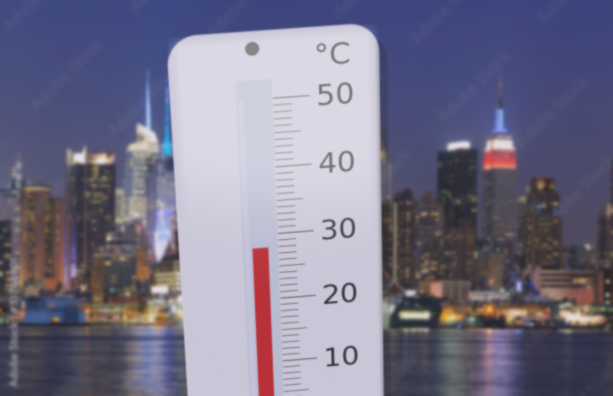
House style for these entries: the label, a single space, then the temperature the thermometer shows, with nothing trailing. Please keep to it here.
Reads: 28 °C
